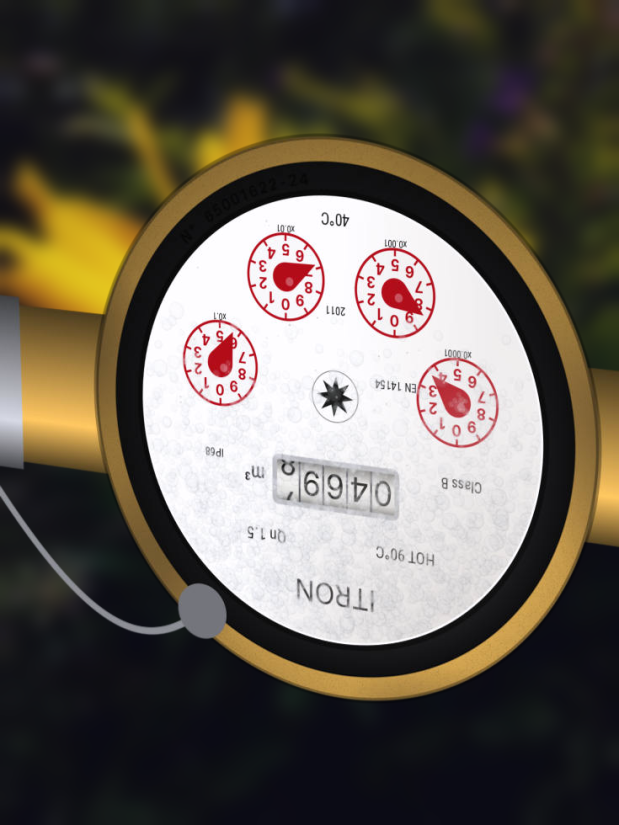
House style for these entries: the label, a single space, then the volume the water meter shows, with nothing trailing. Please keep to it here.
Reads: 4697.5683 m³
